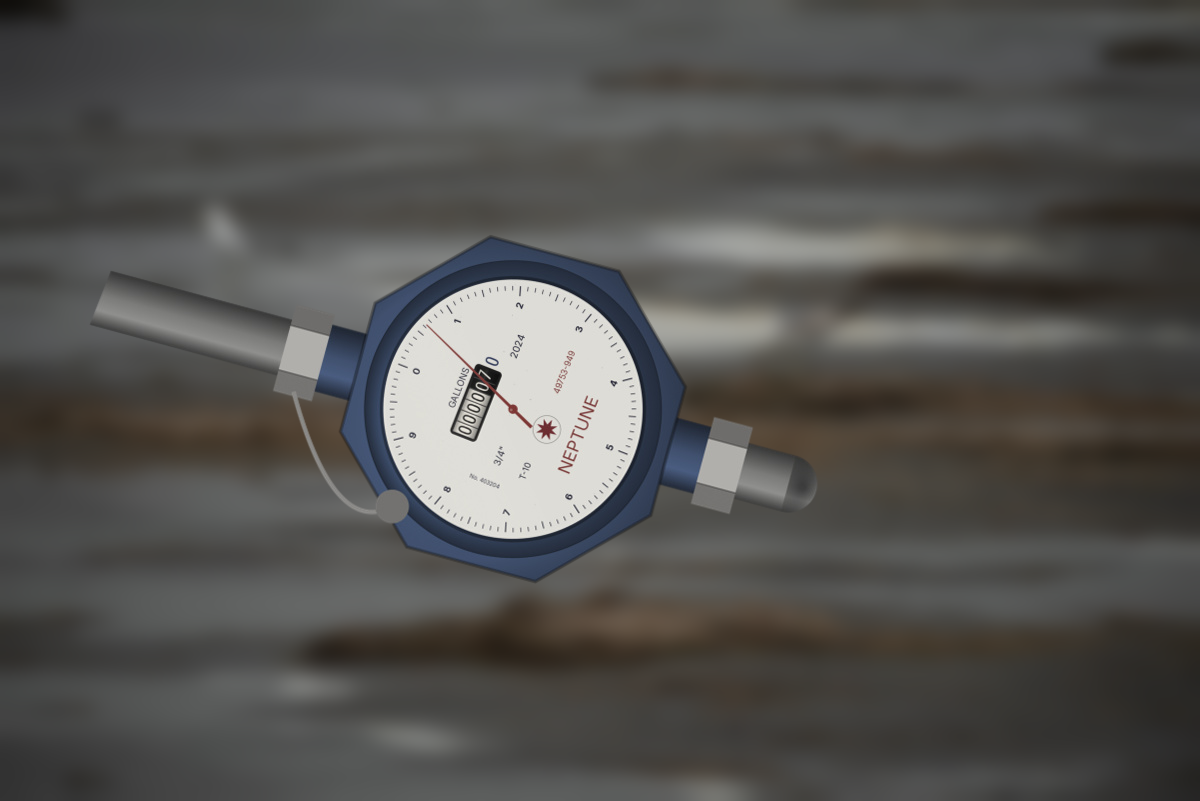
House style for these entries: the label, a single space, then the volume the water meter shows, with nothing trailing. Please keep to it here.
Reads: 70.6 gal
